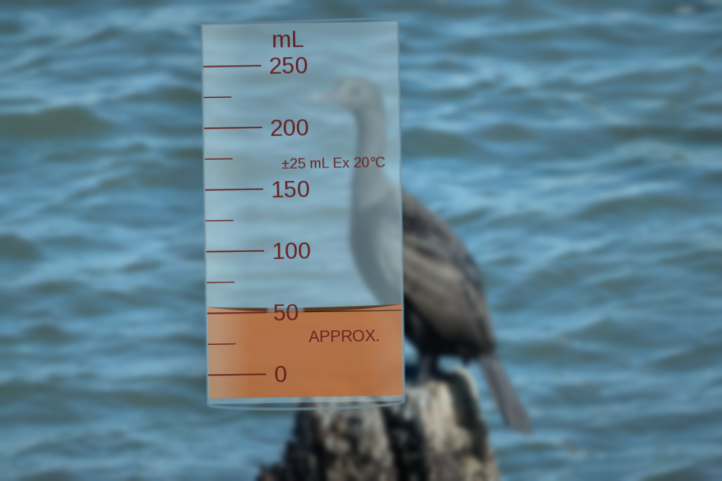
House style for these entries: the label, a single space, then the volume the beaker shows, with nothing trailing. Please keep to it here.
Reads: 50 mL
